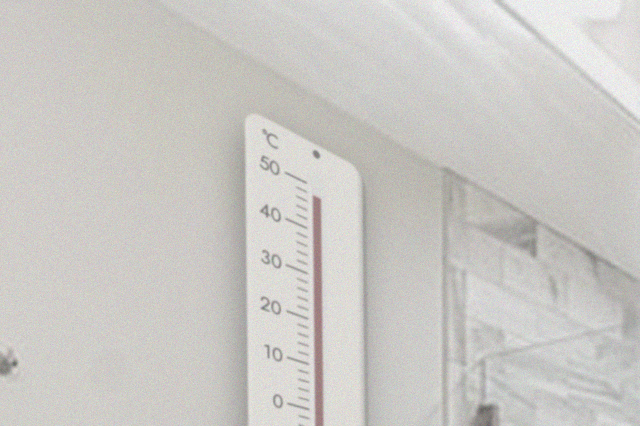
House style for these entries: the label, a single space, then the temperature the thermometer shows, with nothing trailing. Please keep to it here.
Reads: 48 °C
